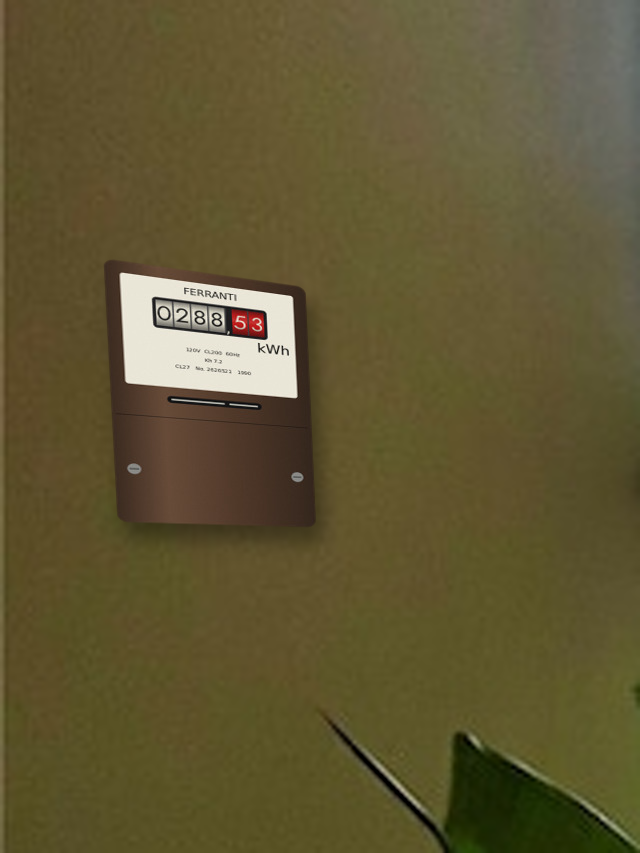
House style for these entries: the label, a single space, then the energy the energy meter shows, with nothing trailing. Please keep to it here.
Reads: 288.53 kWh
